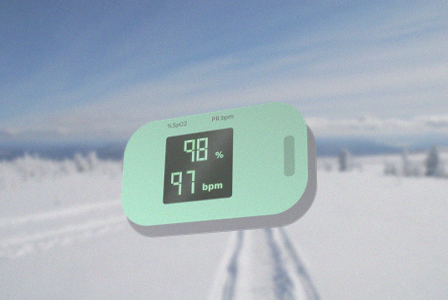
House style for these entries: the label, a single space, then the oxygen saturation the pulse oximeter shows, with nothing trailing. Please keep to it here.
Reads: 98 %
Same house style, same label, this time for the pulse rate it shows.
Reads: 97 bpm
